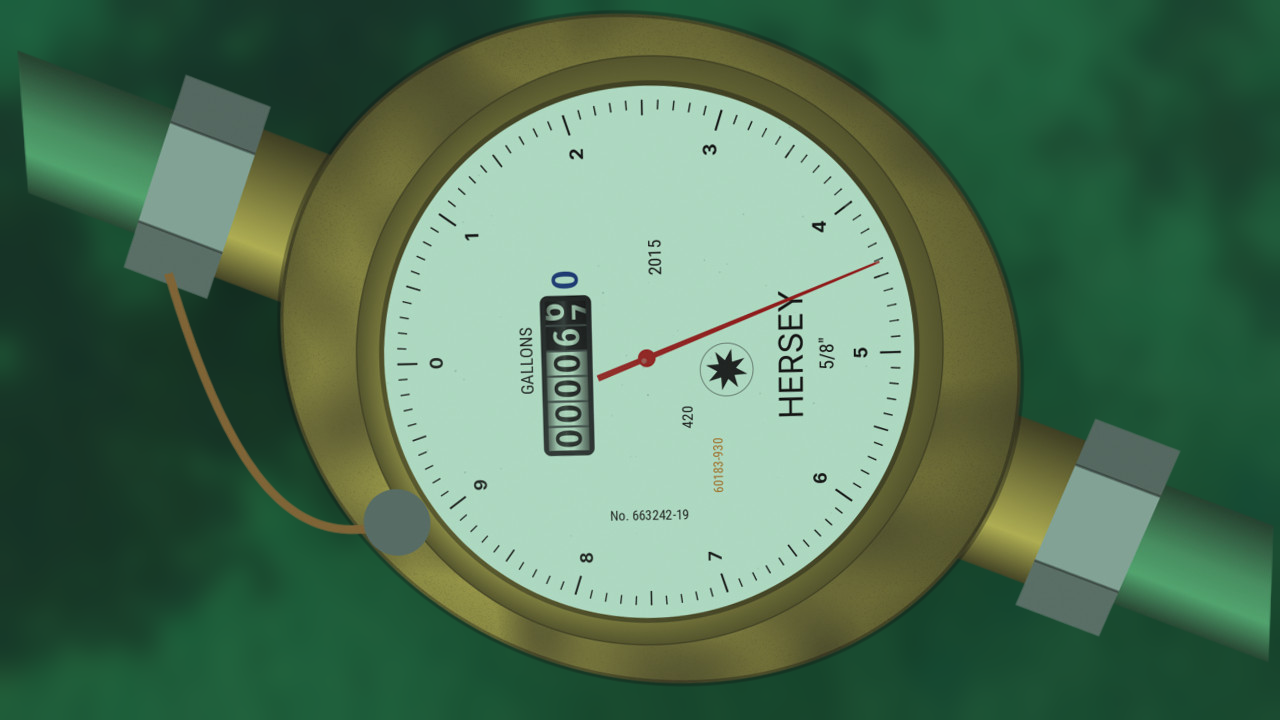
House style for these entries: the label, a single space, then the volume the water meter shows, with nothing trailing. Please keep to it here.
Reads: 664.4 gal
